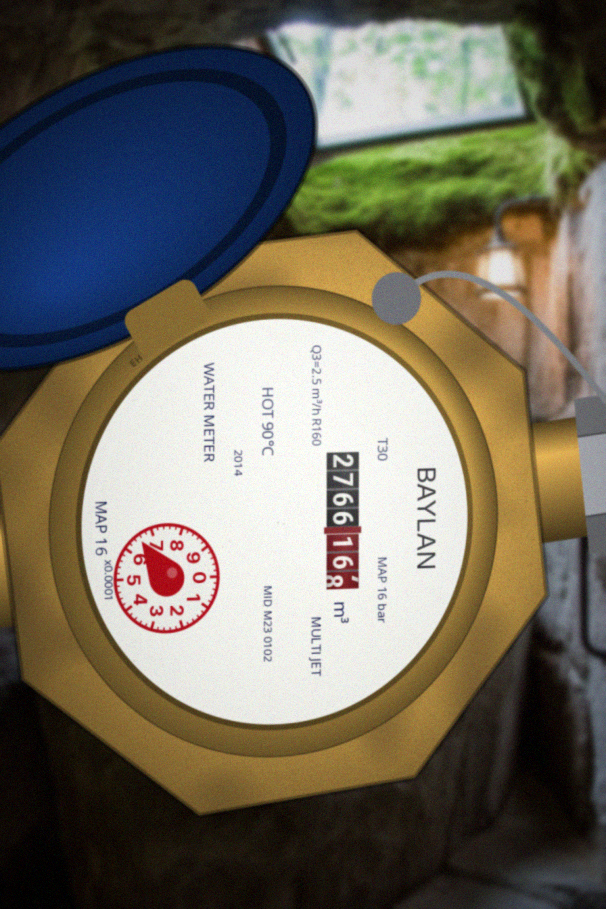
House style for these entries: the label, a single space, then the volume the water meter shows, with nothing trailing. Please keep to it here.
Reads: 2766.1676 m³
